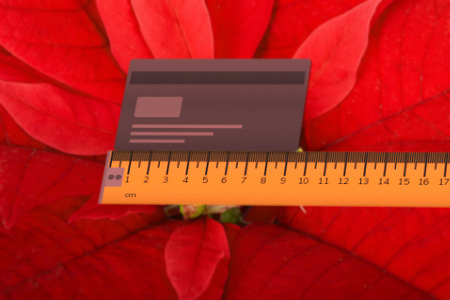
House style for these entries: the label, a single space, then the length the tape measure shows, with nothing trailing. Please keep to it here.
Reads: 9.5 cm
